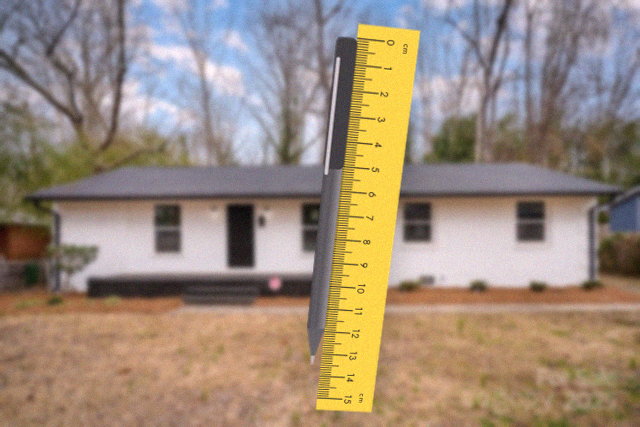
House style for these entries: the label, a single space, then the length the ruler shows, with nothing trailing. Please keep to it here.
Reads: 13.5 cm
